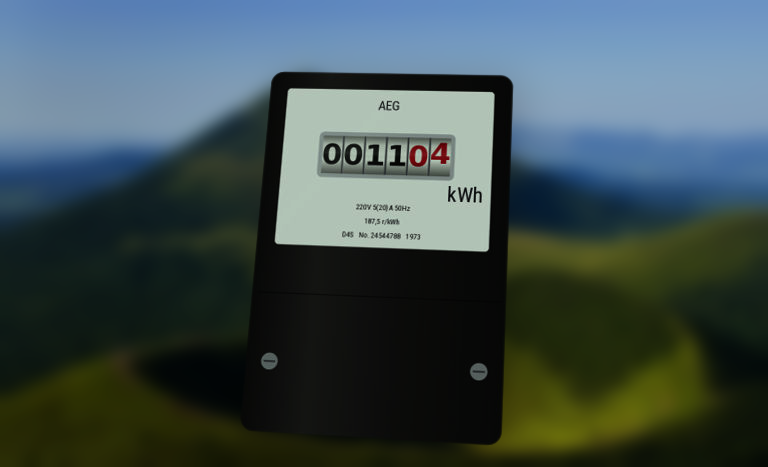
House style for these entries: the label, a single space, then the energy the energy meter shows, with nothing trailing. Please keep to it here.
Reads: 11.04 kWh
